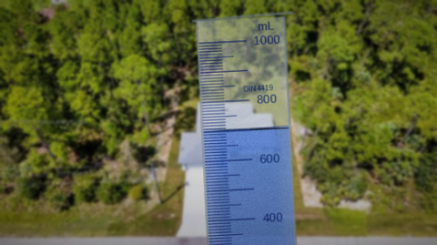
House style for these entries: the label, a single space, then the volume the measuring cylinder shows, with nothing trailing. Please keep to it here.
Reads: 700 mL
